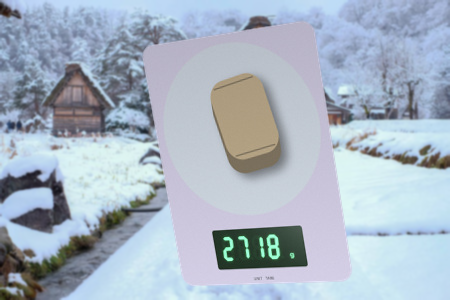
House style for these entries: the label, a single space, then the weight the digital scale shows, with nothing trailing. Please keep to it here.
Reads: 2718 g
